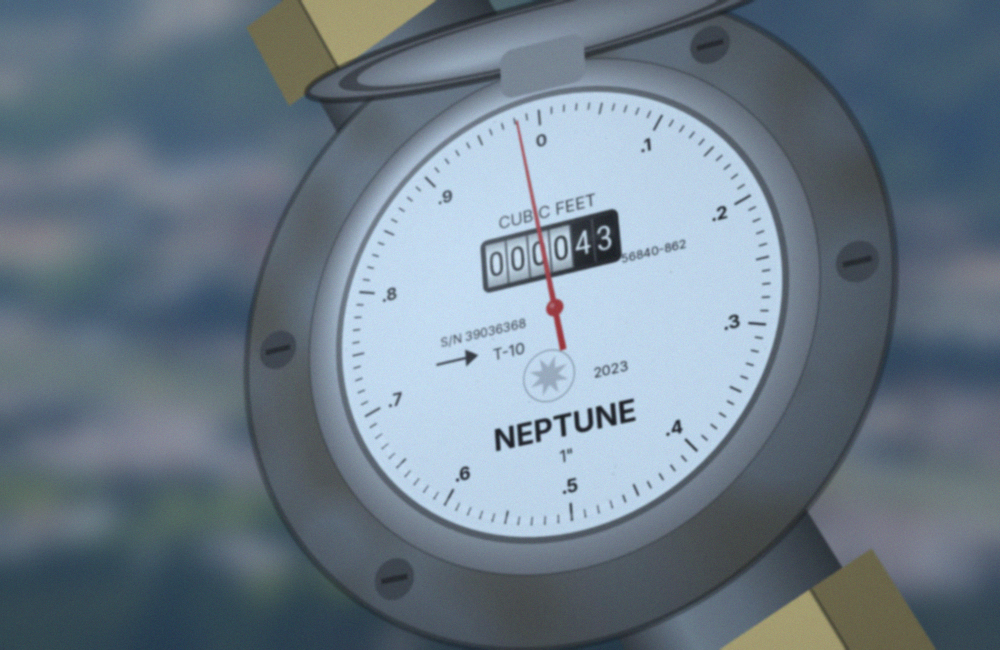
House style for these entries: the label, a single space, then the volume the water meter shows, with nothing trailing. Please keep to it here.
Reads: 42.98 ft³
